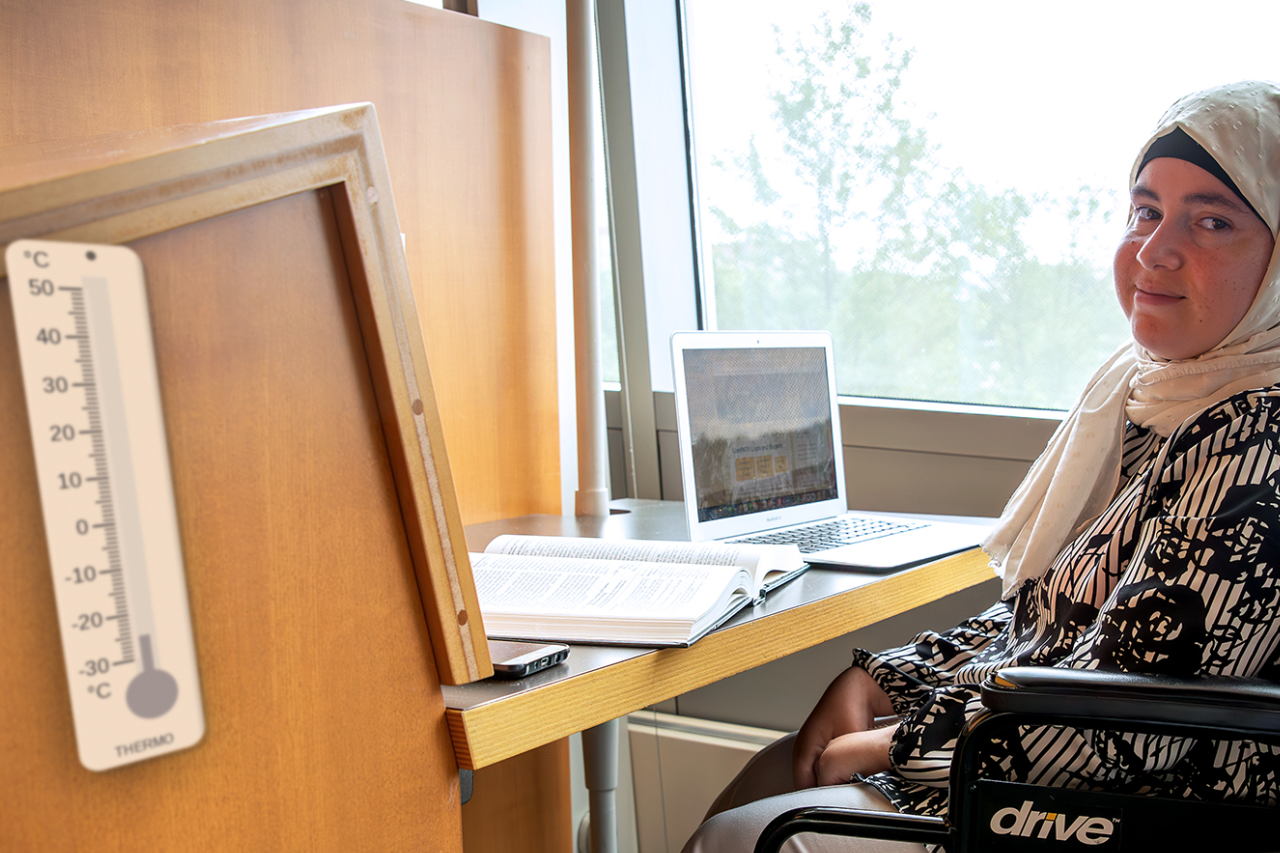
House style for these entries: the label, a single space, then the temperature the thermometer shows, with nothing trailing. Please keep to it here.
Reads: -25 °C
